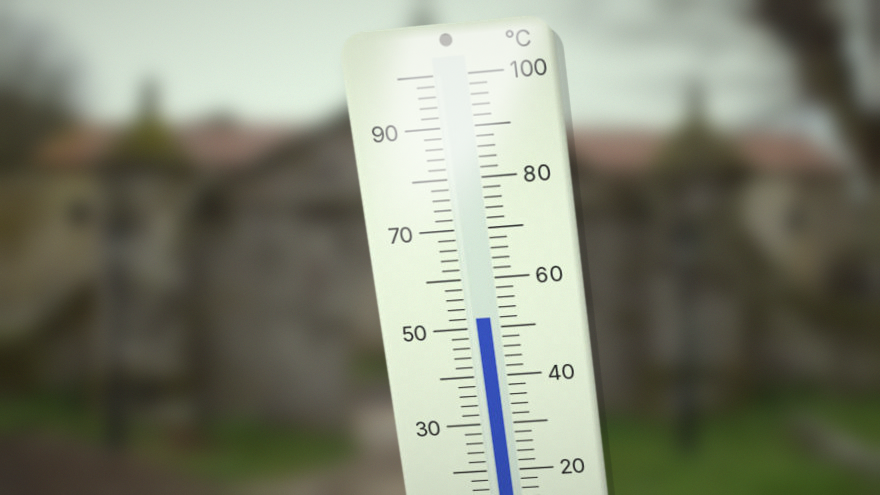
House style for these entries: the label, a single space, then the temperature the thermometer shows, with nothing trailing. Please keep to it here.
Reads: 52 °C
